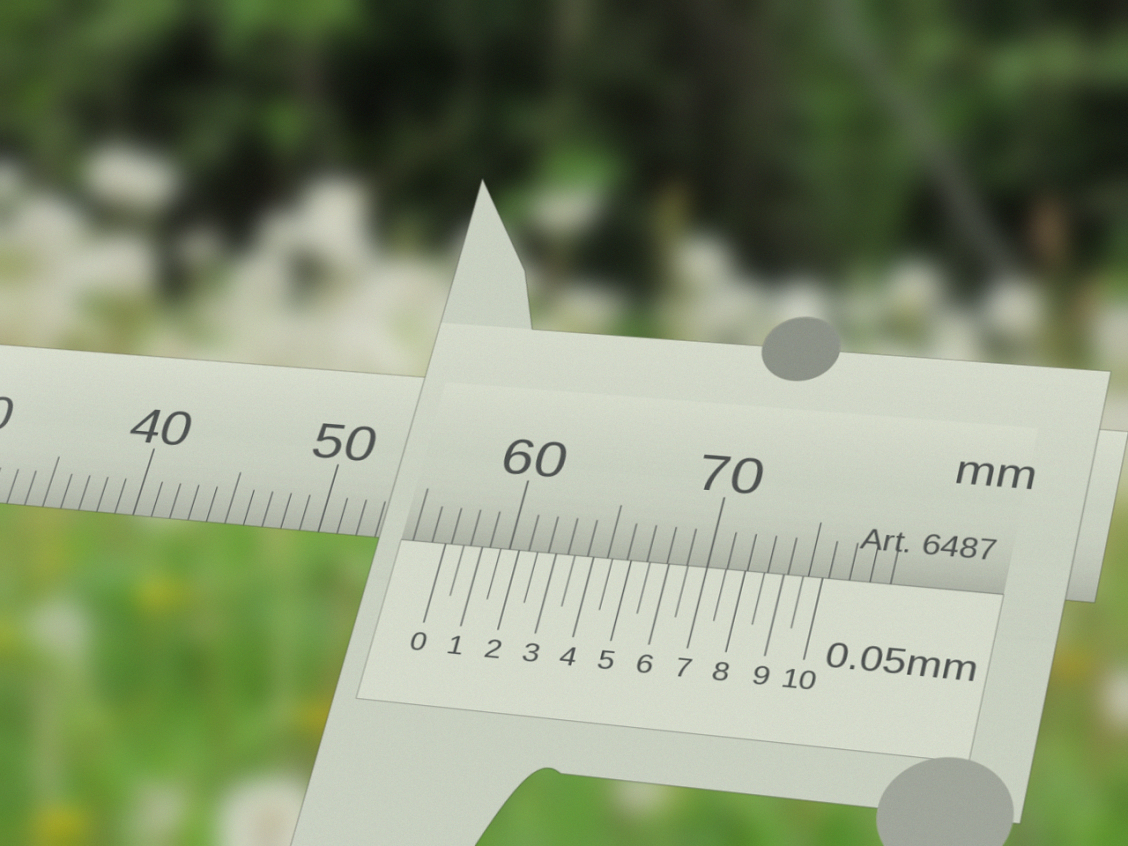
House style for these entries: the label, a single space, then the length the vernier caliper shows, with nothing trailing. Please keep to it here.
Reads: 56.7 mm
